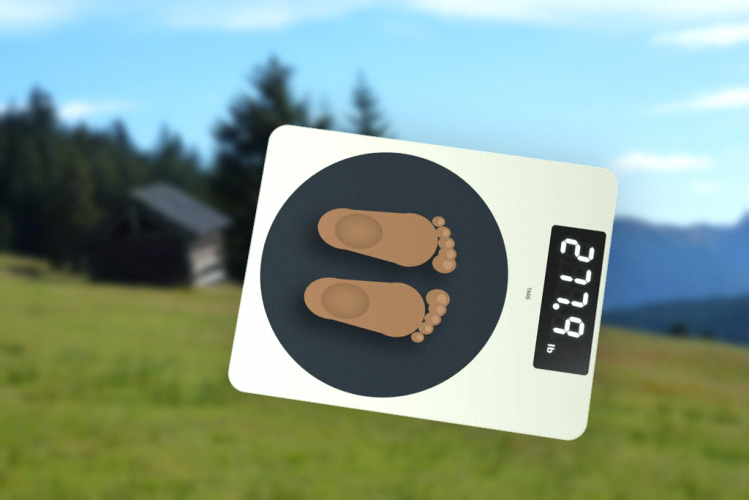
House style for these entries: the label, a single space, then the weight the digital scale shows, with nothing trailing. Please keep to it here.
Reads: 277.9 lb
